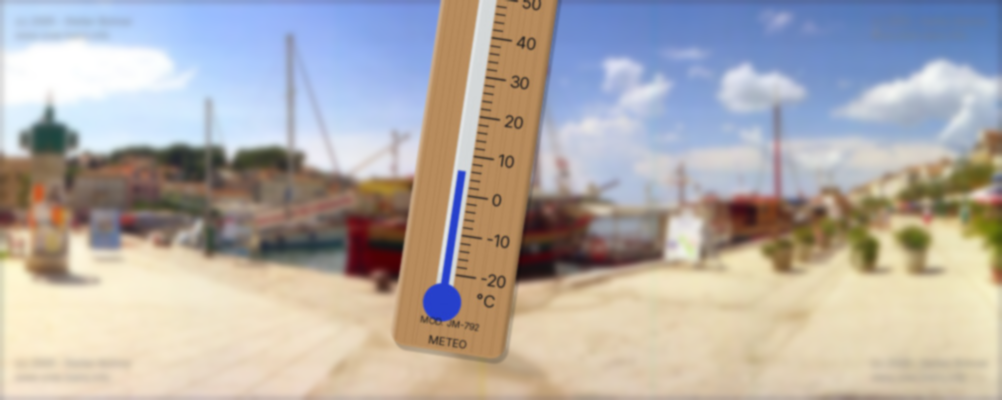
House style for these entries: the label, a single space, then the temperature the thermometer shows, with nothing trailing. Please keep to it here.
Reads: 6 °C
